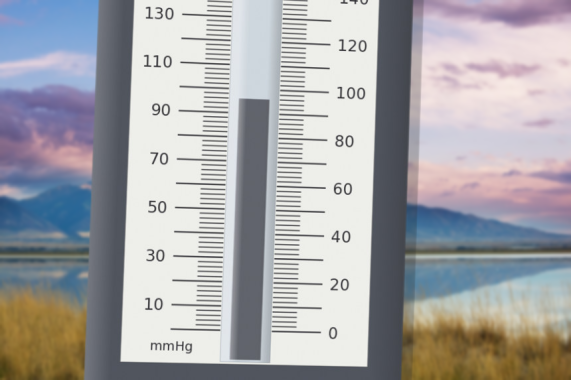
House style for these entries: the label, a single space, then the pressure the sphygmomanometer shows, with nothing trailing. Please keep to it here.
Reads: 96 mmHg
